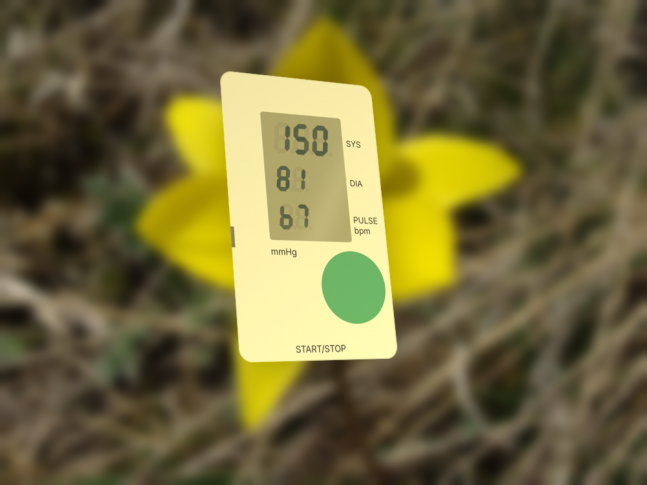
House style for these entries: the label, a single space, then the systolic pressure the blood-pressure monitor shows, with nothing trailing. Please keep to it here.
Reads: 150 mmHg
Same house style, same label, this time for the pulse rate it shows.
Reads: 67 bpm
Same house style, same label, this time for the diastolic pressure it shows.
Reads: 81 mmHg
